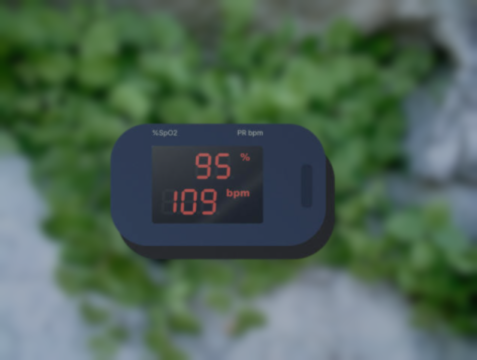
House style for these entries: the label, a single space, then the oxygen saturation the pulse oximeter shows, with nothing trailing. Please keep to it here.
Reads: 95 %
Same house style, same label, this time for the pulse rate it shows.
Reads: 109 bpm
